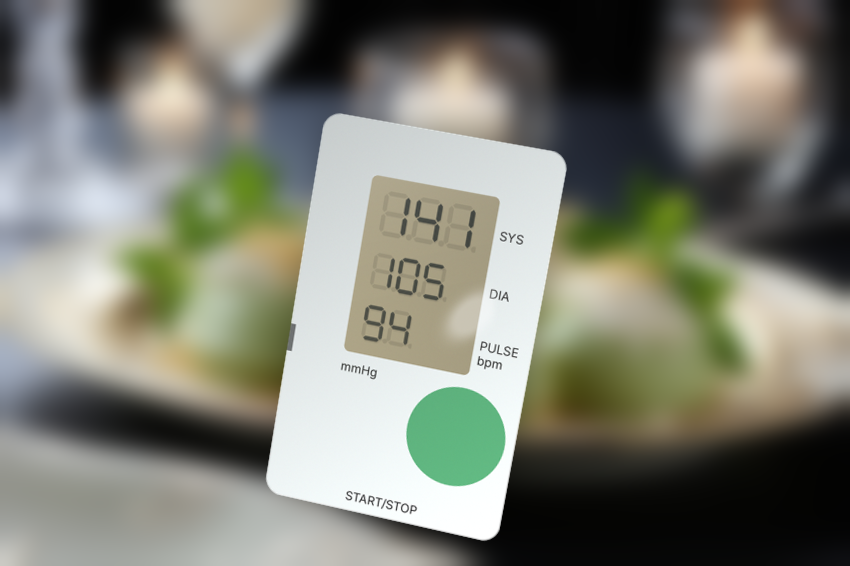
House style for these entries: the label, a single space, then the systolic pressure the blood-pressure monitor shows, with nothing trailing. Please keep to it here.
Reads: 141 mmHg
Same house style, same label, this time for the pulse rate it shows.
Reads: 94 bpm
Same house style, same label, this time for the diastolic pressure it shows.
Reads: 105 mmHg
